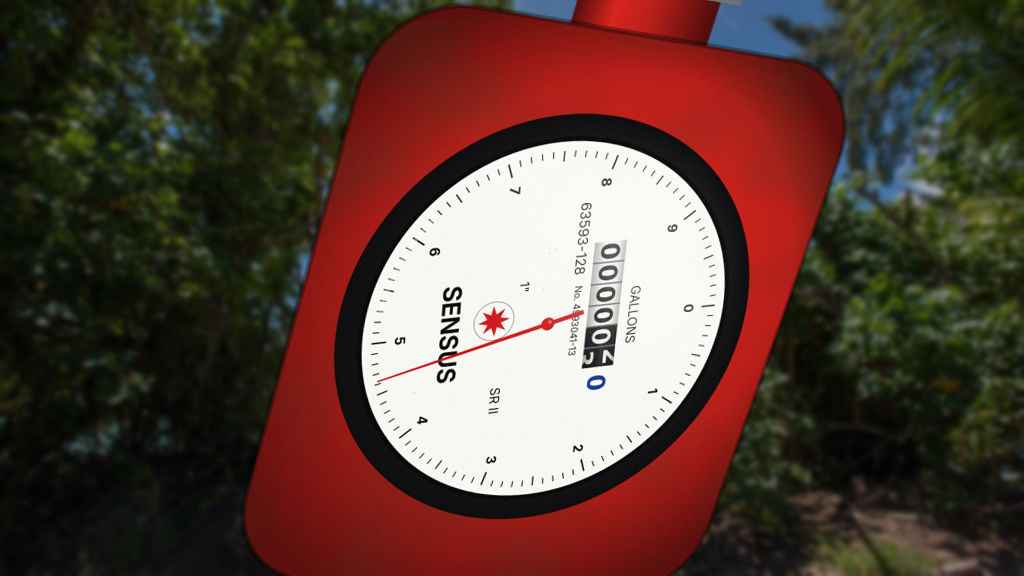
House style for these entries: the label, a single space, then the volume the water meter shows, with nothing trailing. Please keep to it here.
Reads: 24.6 gal
